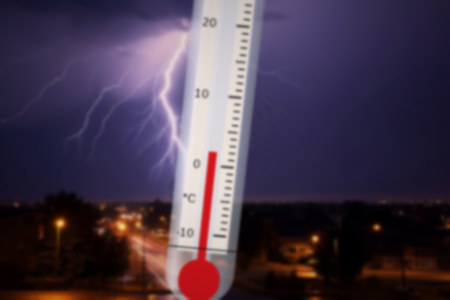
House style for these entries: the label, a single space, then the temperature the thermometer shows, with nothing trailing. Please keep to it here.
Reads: 2 °C
